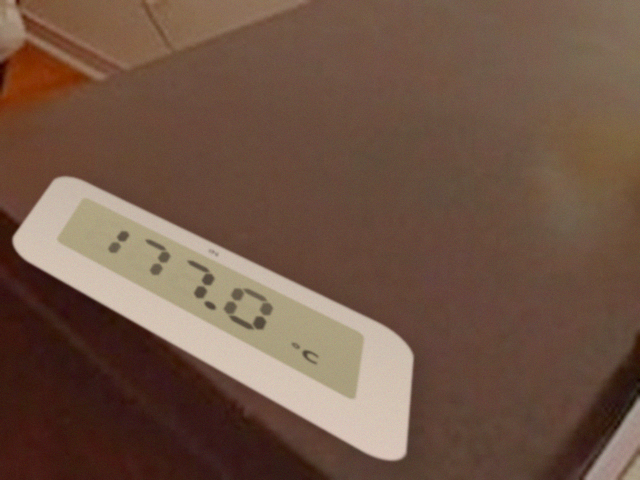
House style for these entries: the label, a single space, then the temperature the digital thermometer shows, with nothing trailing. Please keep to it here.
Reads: 177.0 °C
